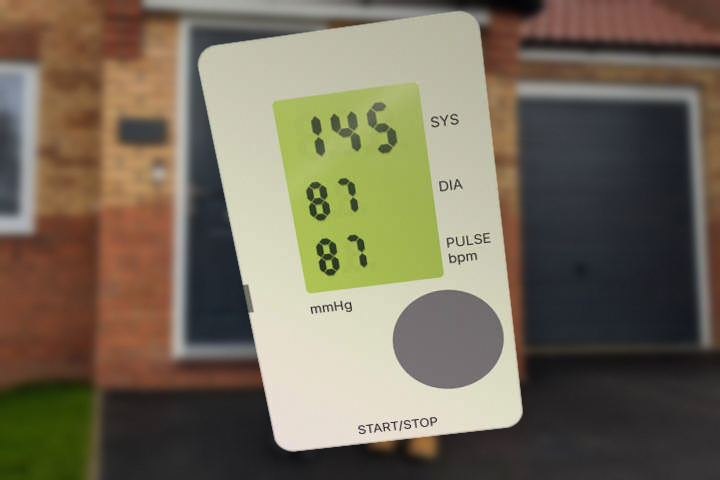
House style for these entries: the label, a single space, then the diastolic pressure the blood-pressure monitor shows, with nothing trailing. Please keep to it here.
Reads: 87 mmHg
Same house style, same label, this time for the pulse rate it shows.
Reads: 87 bpm
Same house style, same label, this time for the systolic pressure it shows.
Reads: 145 mmHg
